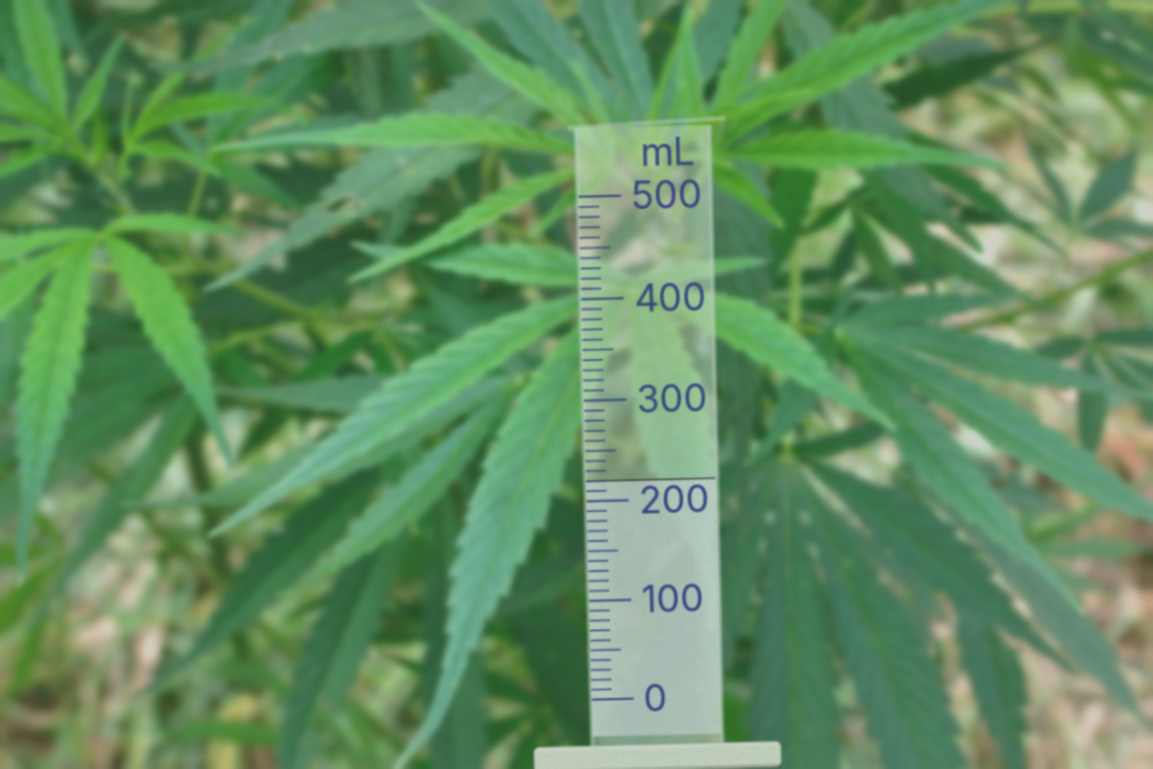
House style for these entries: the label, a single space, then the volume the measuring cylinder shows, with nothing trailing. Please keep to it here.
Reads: 220 mL
